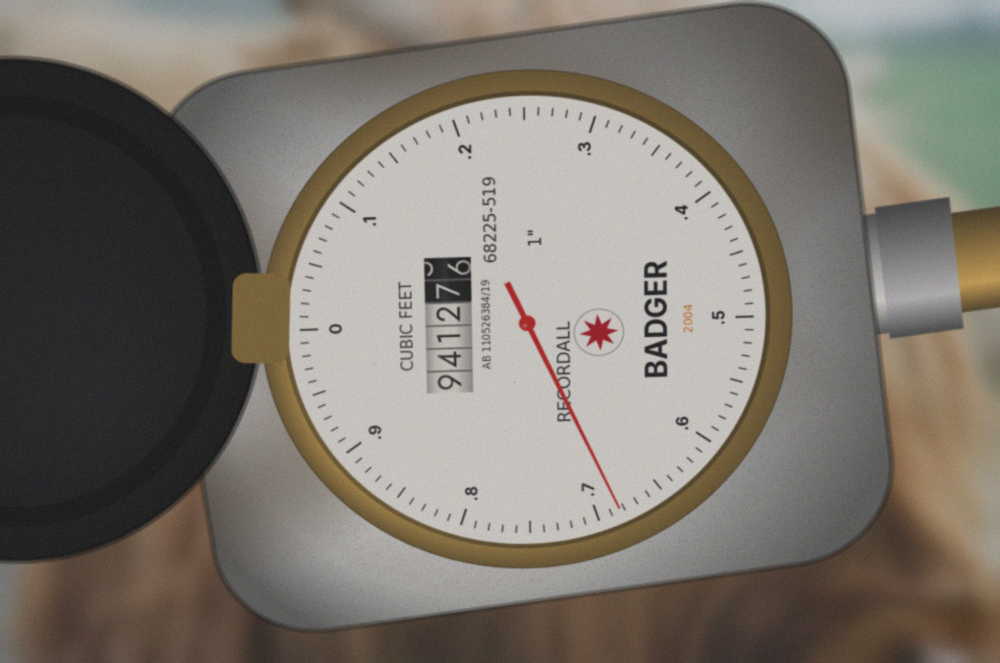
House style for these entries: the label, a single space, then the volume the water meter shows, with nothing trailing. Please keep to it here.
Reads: 941275.68 ft³
